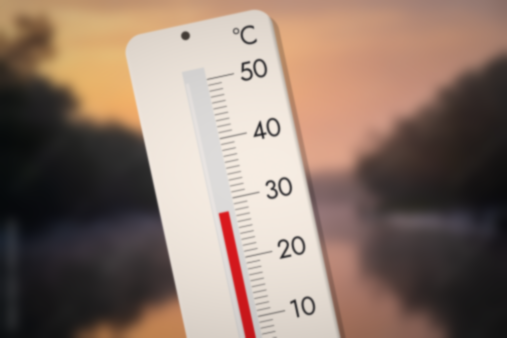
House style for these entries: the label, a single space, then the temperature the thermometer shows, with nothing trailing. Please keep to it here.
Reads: 28 °C
